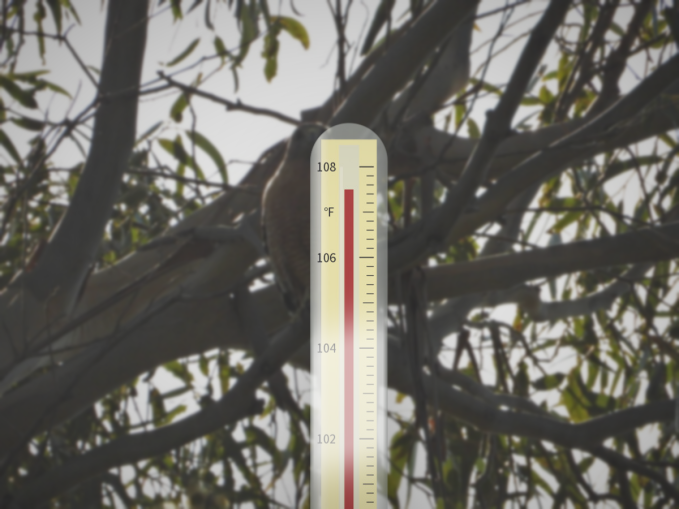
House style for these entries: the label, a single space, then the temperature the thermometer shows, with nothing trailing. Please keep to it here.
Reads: 107.5 °F
